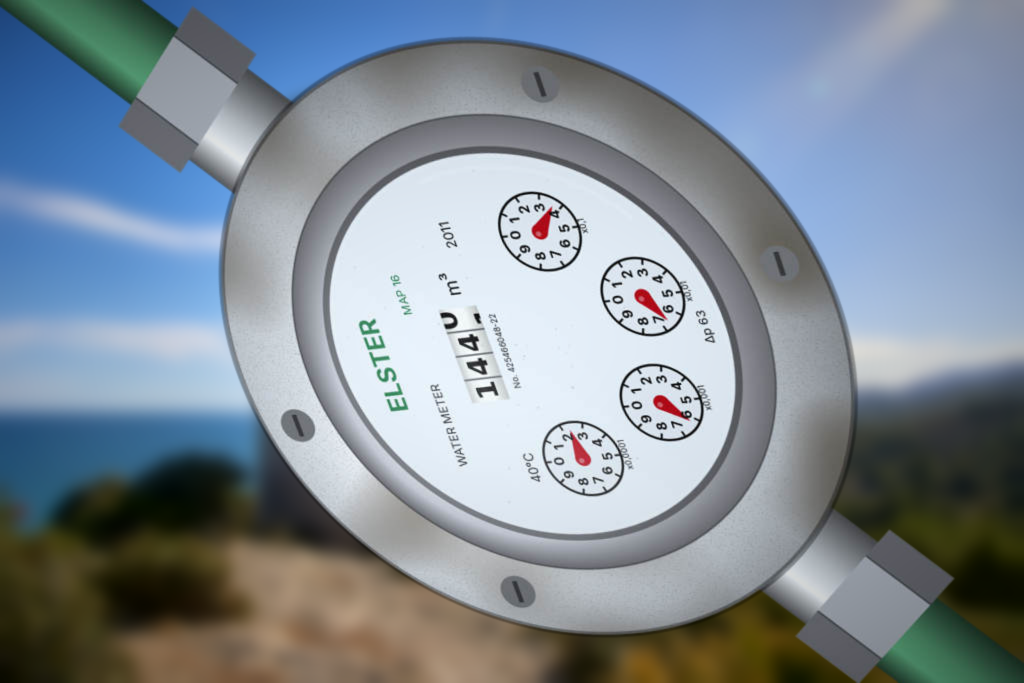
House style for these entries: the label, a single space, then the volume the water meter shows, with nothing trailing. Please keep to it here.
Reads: 1440.3662 m³
